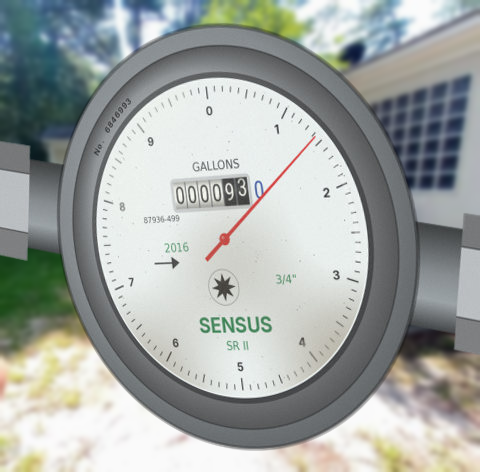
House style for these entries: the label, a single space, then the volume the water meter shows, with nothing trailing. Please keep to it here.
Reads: 931.4 gal
